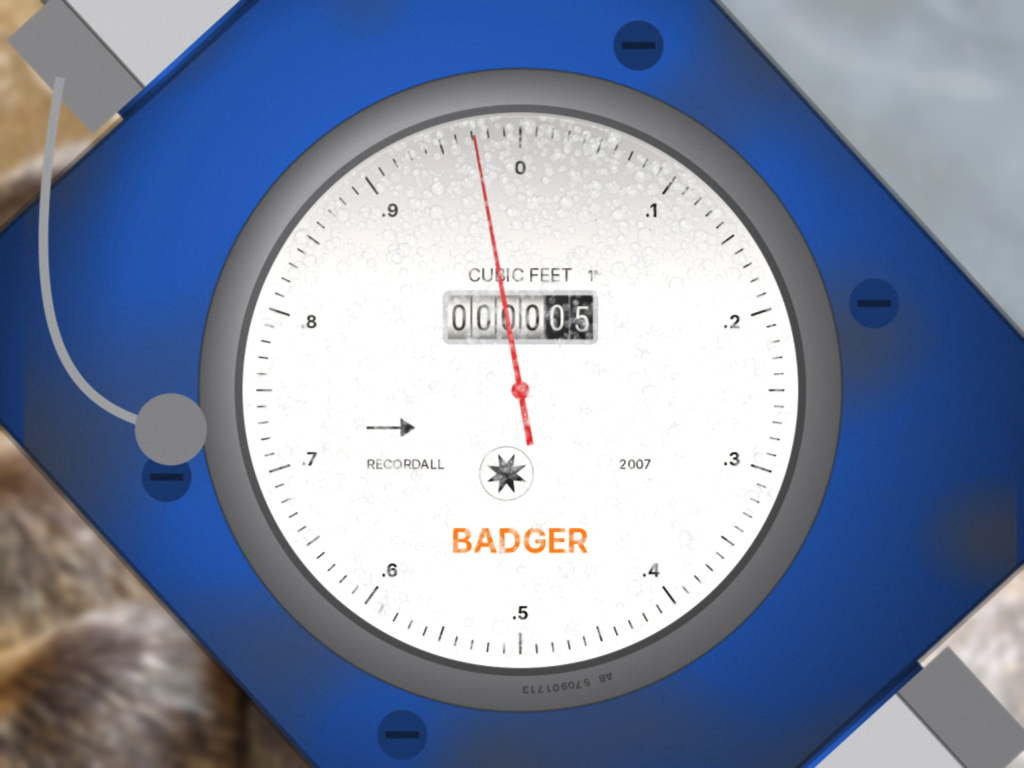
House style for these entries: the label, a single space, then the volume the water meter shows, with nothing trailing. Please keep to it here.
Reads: 4.97 ft³
